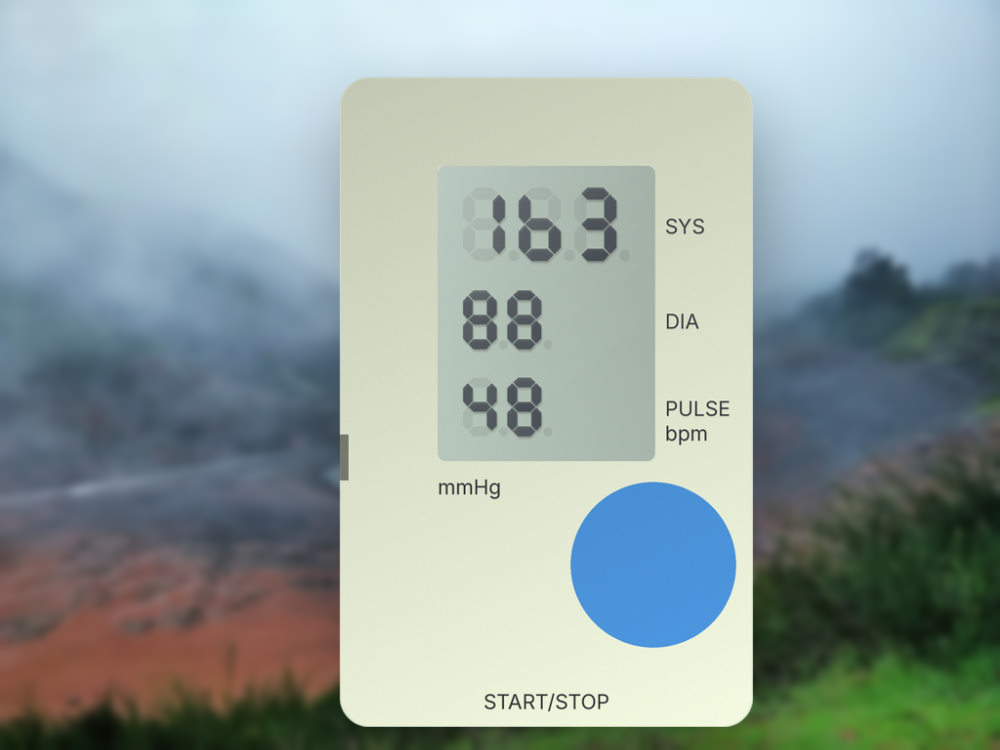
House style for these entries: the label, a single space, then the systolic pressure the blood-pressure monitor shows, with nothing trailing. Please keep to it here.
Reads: 163 mmHg
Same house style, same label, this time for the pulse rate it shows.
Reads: 48 bpm
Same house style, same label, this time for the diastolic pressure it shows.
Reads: 88 mmHg
